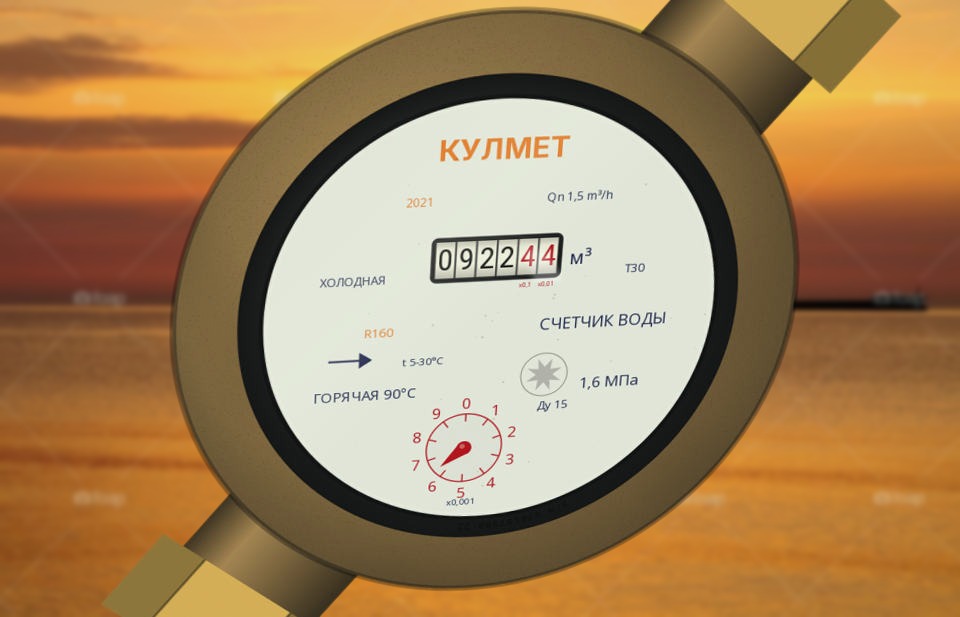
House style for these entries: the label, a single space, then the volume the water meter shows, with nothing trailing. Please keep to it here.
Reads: 922.446 m³
